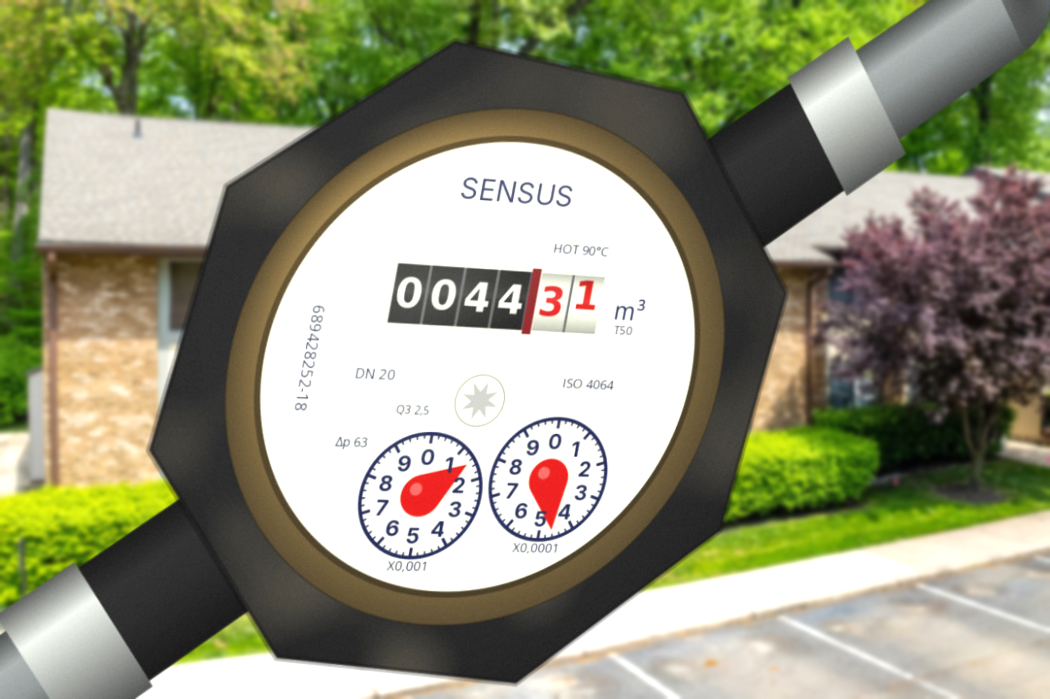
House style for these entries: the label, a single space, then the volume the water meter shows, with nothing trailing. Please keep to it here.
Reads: 44.3114 m³
